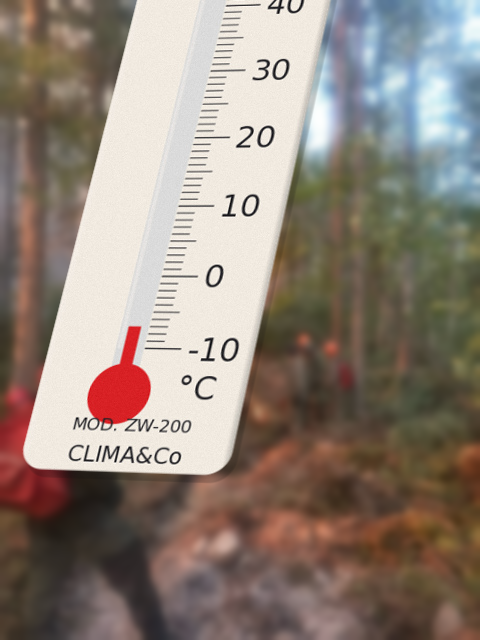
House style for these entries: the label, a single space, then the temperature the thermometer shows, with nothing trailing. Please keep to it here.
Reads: -7 °C
